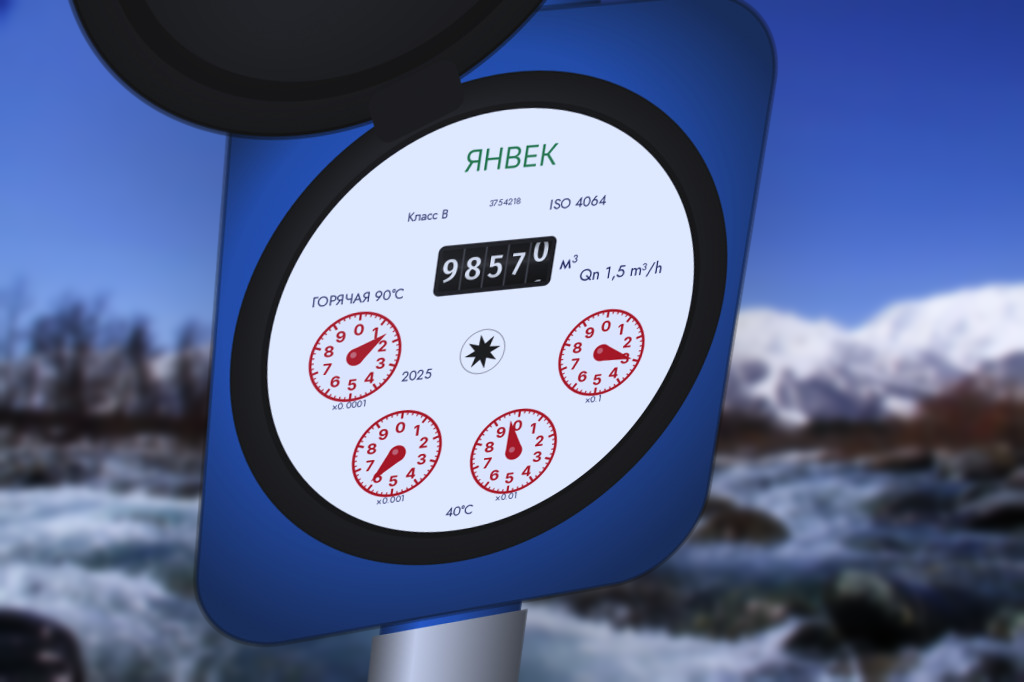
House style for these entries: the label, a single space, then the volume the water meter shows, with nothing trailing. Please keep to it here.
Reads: 98570.2961 m³
